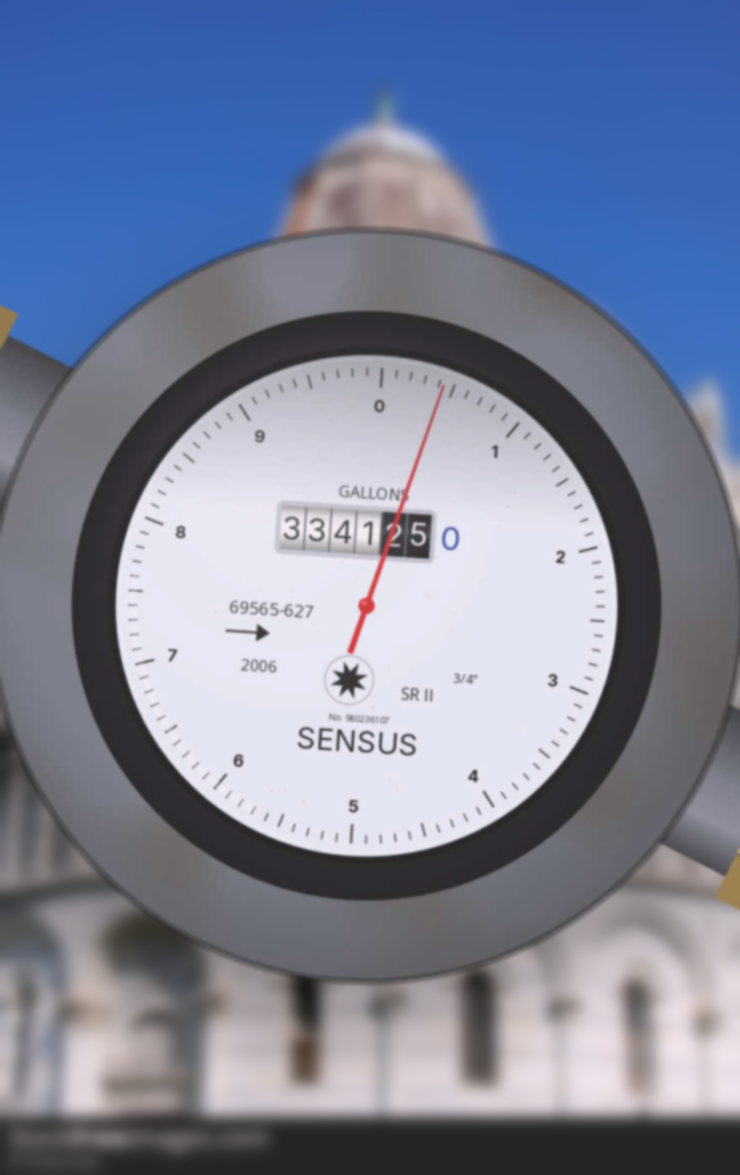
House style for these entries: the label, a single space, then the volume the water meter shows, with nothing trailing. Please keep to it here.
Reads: 3341250.4 gal
